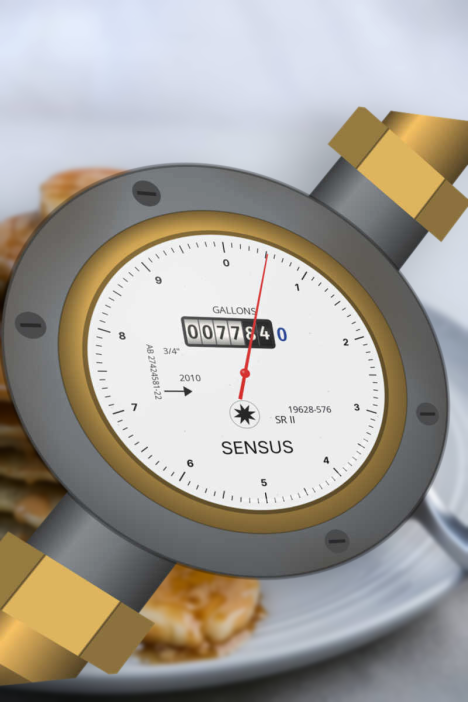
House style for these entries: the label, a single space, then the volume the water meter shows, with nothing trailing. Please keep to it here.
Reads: 77840.5 gal
